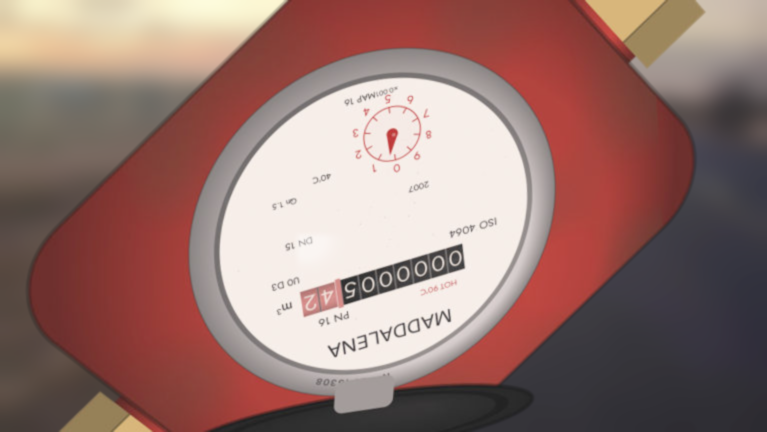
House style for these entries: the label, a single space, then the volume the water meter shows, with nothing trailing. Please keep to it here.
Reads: 5.420 m³
